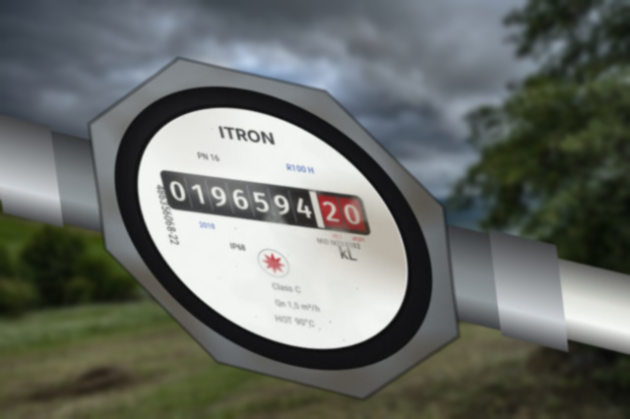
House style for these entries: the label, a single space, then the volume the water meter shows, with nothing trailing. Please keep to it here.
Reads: 196594.20 kL
